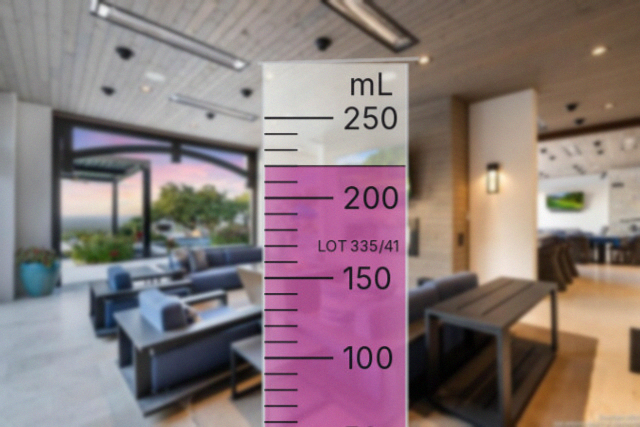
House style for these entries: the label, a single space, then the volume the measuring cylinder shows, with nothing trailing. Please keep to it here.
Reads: 220 mL
